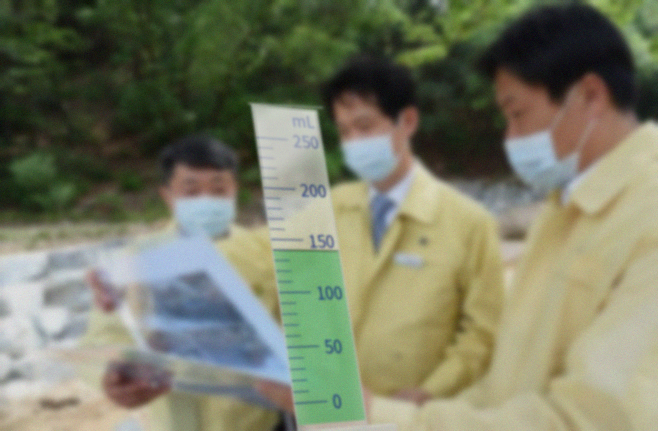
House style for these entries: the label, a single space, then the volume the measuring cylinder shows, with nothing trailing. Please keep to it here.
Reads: 140 mL
